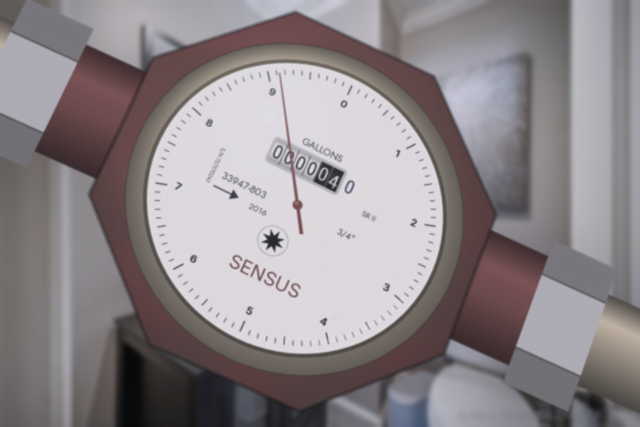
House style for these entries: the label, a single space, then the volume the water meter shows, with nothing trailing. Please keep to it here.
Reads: 39.1 gal
